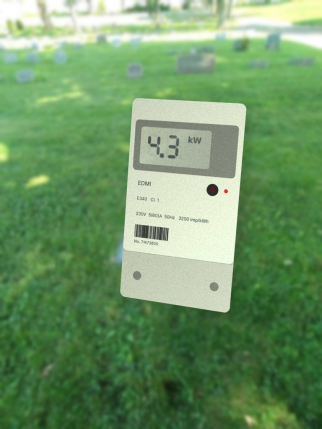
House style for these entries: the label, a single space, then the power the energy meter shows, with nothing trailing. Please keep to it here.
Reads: 4.3 kW
